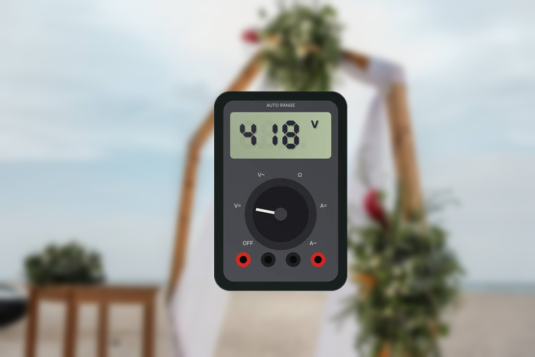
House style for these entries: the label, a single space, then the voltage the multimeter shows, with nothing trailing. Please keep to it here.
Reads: 418 V
